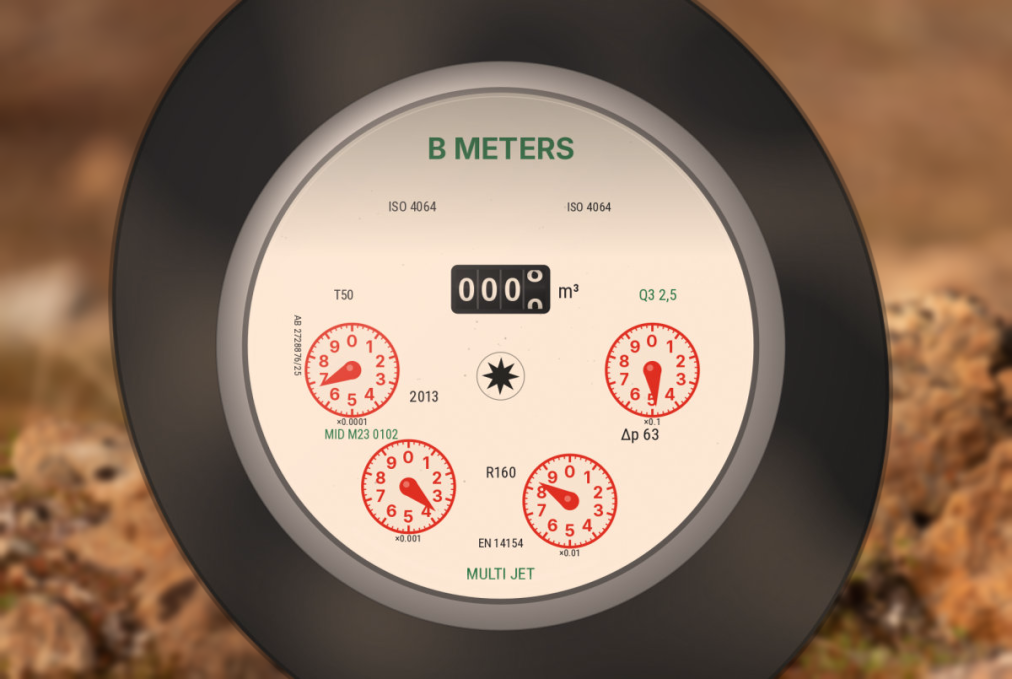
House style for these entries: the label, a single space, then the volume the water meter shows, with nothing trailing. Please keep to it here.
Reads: 8.4836 m³
